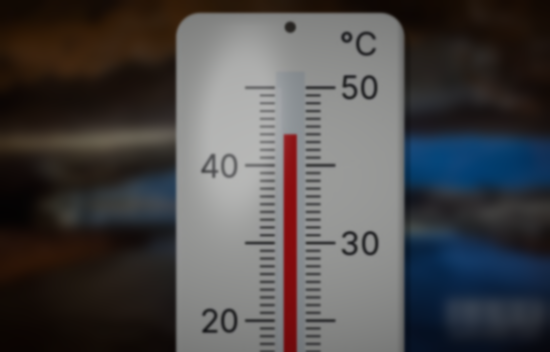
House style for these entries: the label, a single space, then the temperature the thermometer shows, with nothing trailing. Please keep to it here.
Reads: 44 °C
